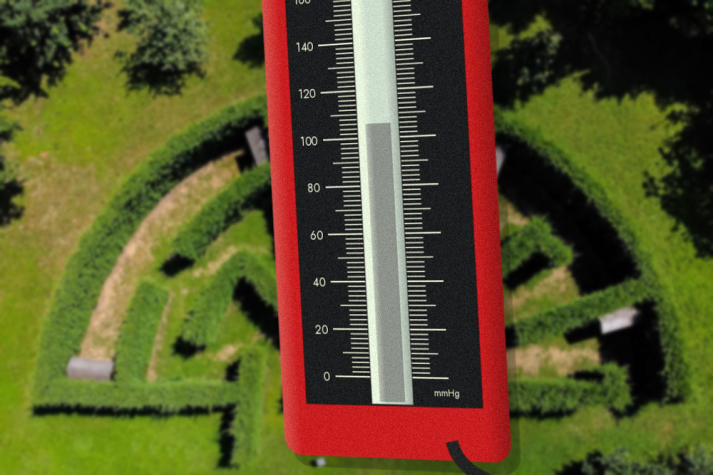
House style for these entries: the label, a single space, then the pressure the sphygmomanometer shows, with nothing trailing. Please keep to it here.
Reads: 106 mmHg
